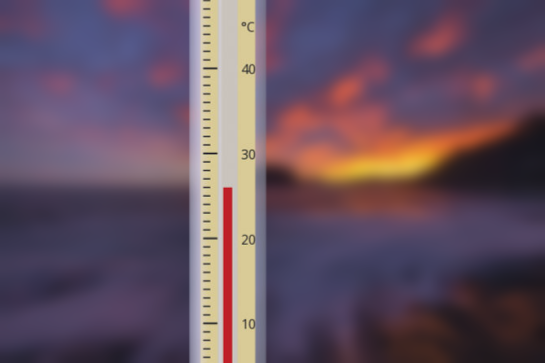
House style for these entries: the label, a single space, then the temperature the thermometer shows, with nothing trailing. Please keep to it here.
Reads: 26 °C
